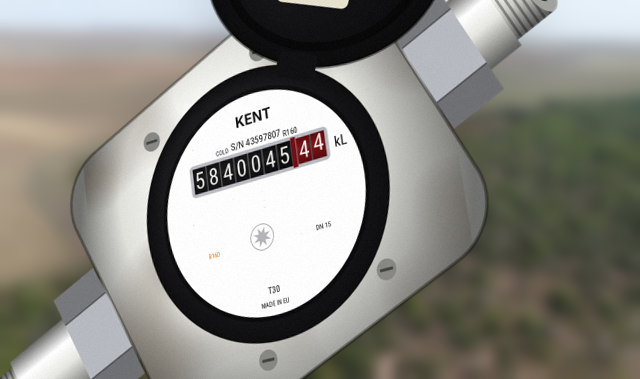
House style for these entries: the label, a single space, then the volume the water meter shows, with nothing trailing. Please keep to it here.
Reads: 5840045.44 kL
